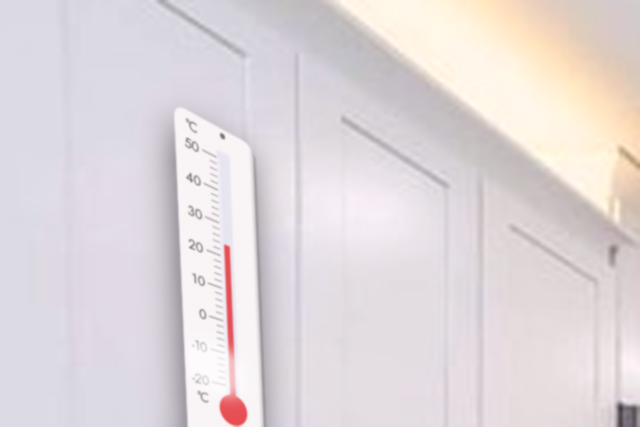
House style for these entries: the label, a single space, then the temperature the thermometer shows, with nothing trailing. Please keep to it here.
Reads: 24 °C
